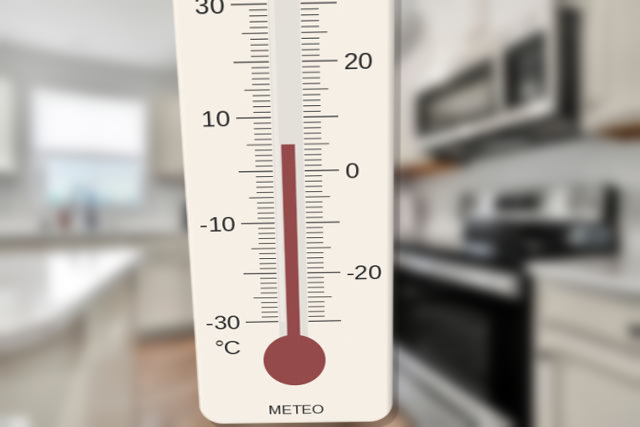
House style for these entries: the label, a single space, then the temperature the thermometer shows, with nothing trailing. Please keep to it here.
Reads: 5 °C
